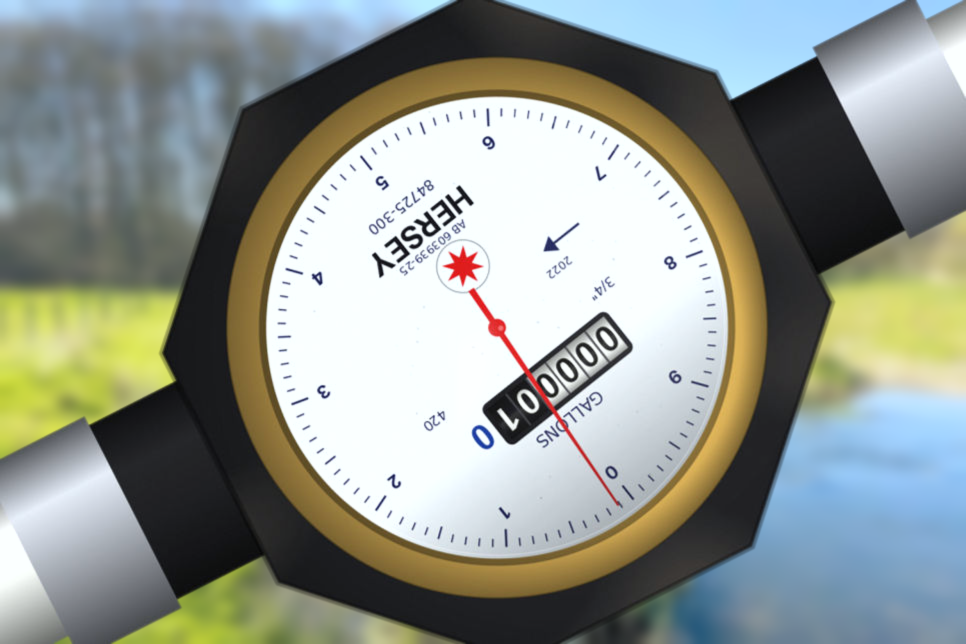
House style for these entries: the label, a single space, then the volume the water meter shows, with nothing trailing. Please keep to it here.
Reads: 10.1 gal
